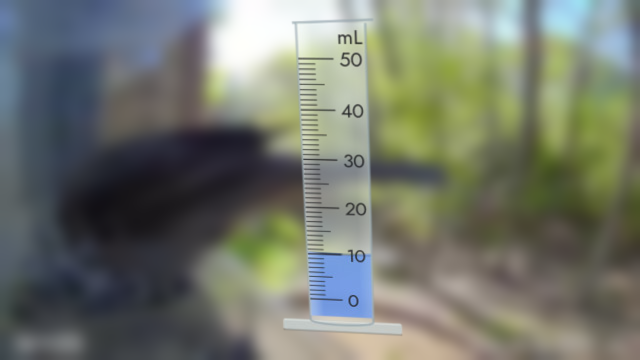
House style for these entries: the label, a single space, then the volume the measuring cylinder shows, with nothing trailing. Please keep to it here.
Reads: 10 mL
